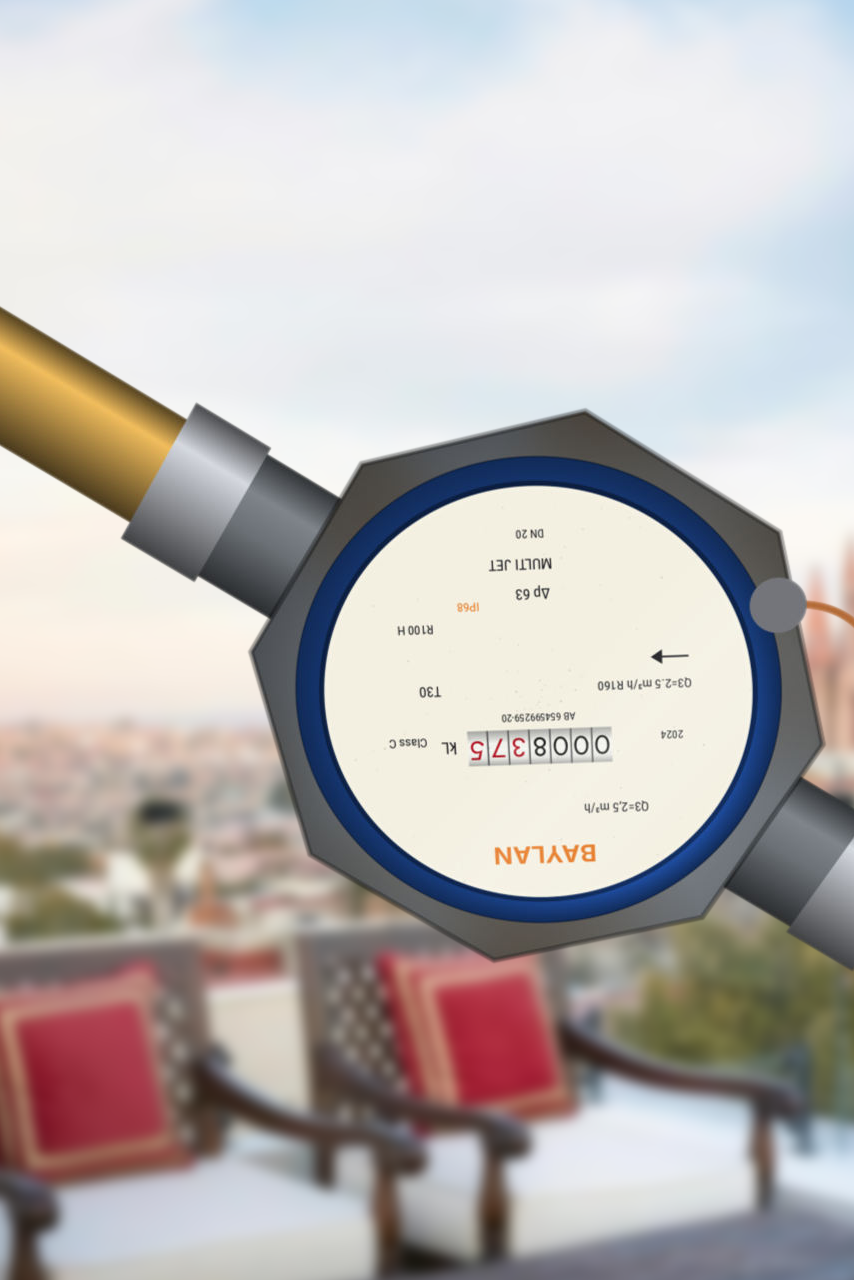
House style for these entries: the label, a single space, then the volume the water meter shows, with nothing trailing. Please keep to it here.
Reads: 8.375 kL
